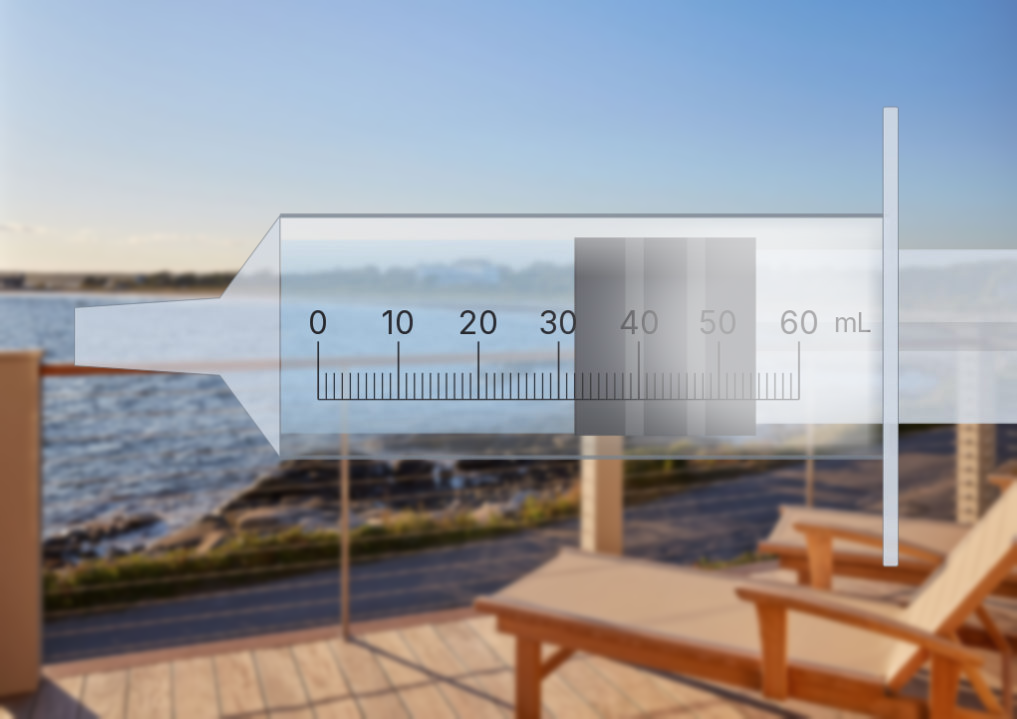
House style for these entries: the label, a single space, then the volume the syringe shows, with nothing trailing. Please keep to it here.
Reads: 32 mL
